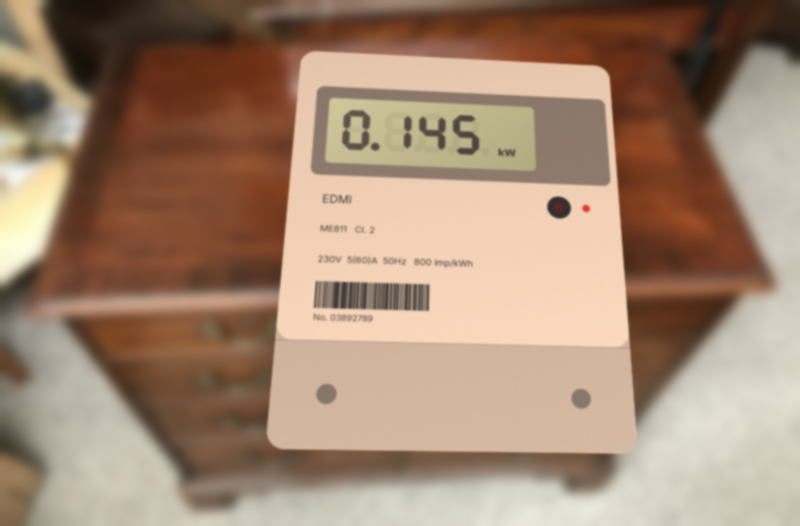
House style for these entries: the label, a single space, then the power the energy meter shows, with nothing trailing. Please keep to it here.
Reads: 0.145 kW
